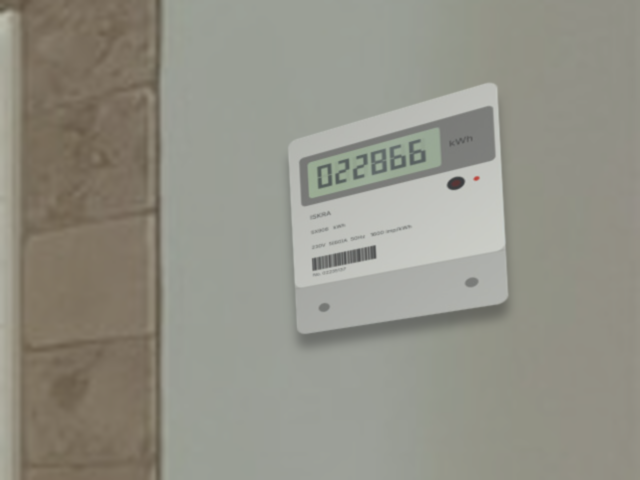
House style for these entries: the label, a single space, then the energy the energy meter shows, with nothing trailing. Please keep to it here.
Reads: 22866 kWh
